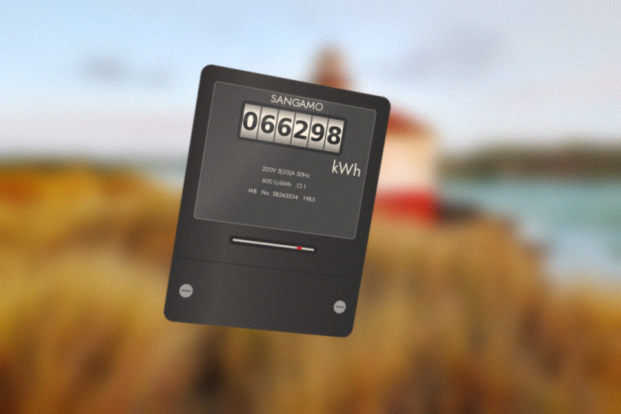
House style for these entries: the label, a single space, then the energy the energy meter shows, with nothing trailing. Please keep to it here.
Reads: 66298 kWh
